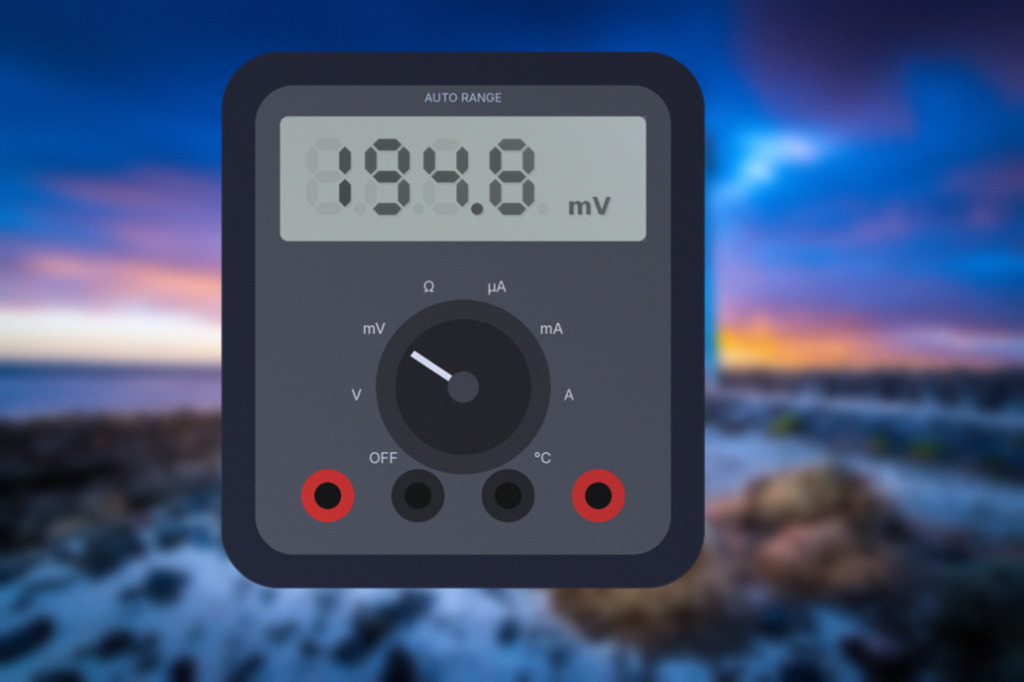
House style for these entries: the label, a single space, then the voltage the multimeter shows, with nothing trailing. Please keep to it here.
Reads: 194.8 mV
